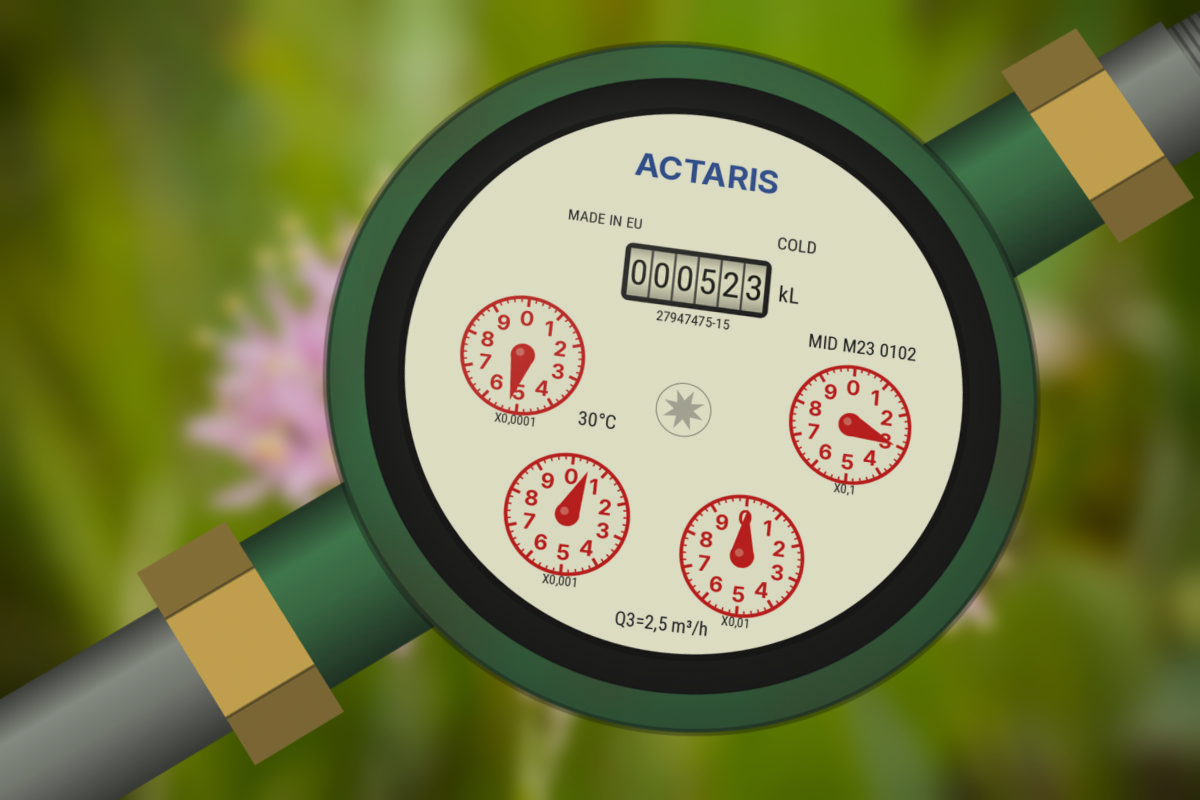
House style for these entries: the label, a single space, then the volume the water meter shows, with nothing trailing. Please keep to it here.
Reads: 523.3005 kL
